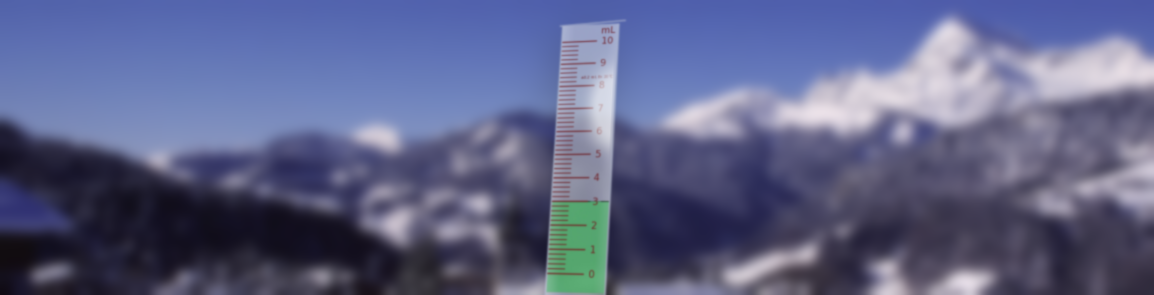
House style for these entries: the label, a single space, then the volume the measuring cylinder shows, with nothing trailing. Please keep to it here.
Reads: 3 mL
